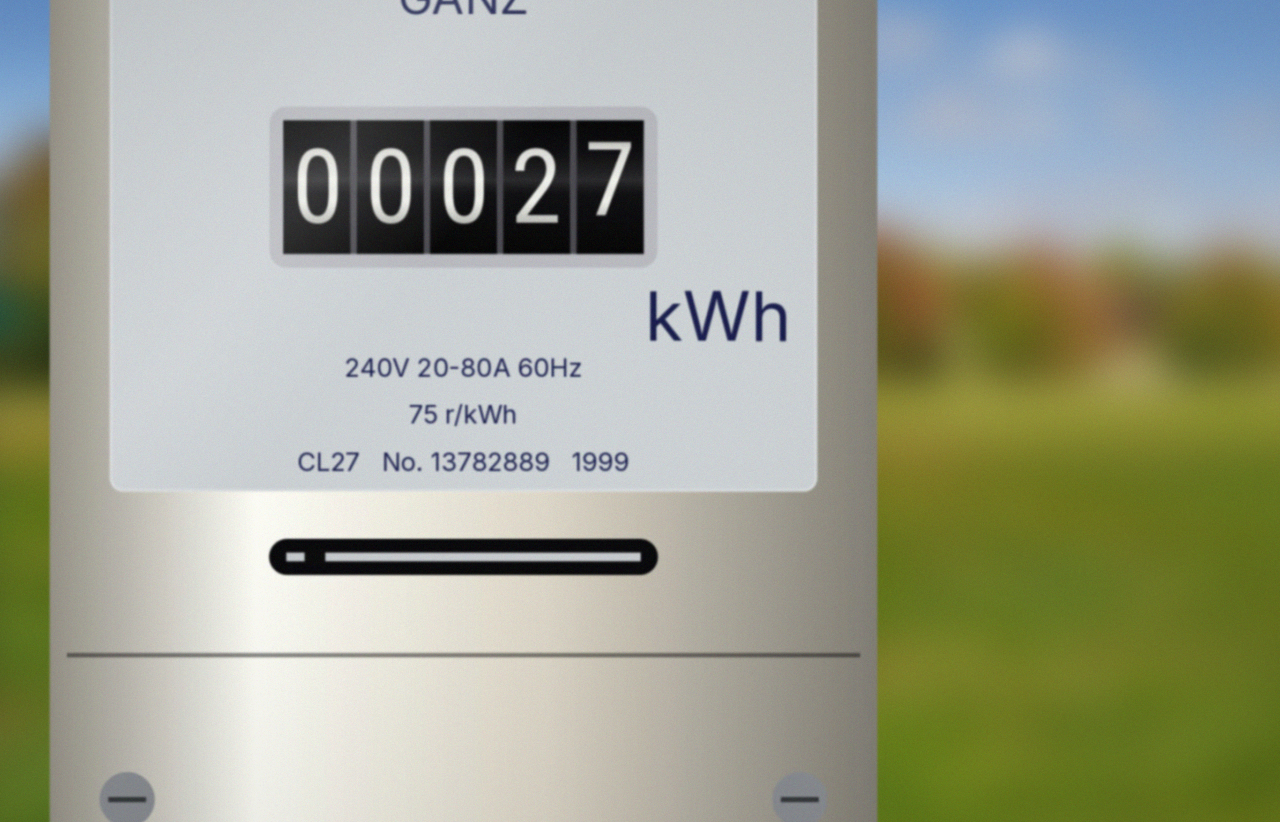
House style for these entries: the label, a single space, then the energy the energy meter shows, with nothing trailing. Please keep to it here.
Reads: 27 kWh
